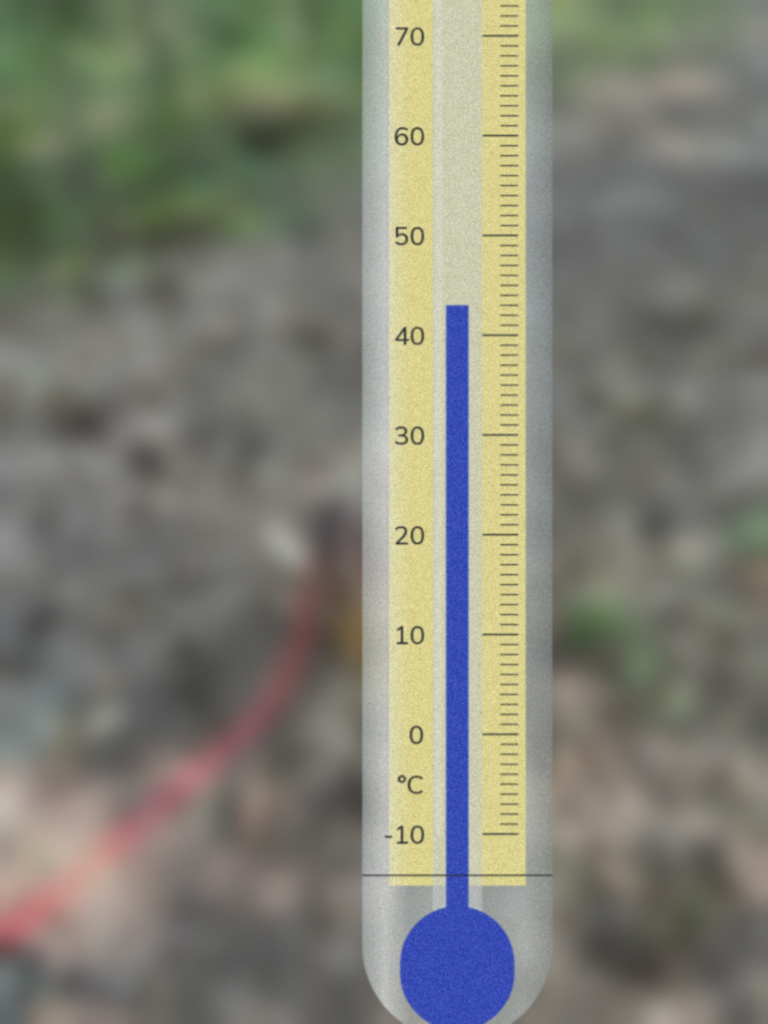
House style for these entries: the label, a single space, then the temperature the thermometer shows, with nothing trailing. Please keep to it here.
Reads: 43 °C
